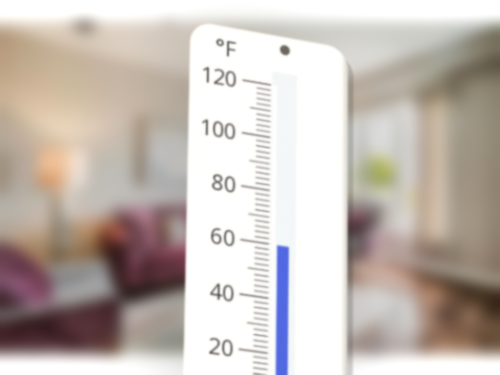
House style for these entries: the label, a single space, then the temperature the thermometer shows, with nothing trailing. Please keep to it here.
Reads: 60 °F
